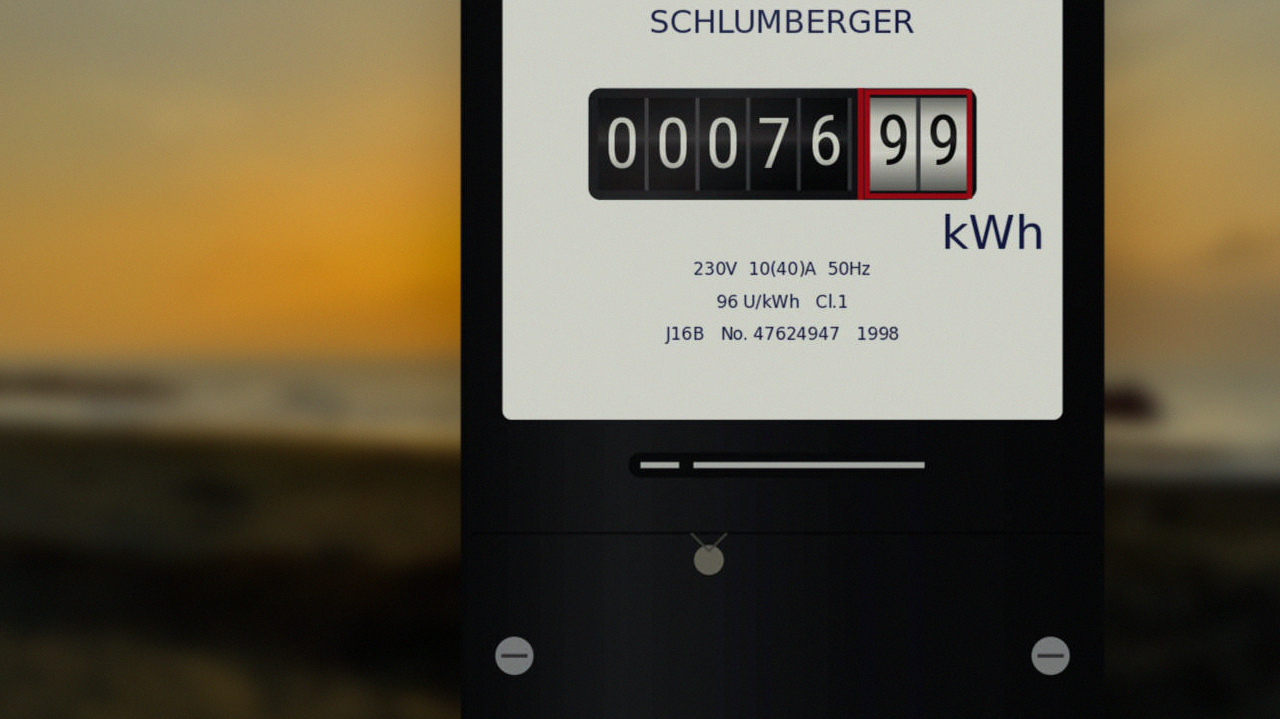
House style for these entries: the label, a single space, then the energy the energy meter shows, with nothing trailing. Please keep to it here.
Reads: 76.99 kWh
